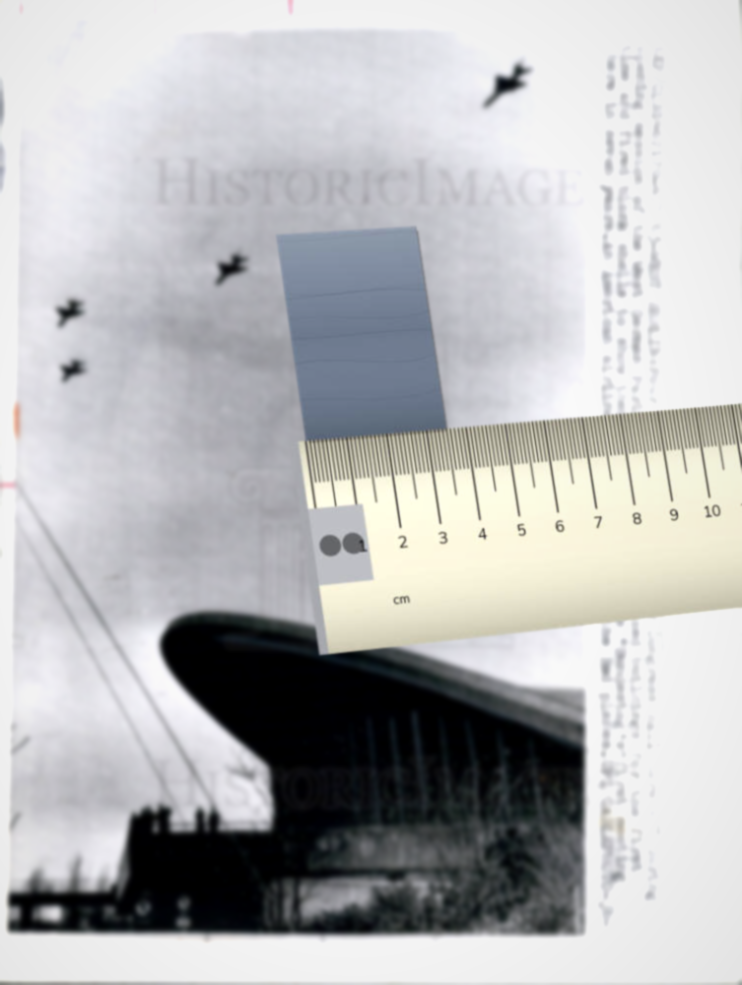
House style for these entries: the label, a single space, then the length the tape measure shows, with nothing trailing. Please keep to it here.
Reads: 3.5 cm
